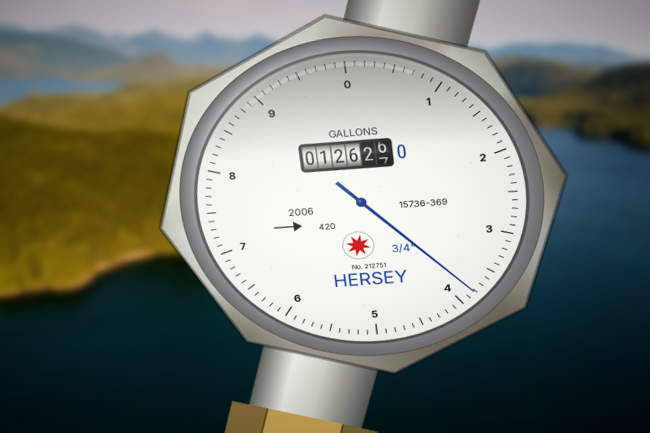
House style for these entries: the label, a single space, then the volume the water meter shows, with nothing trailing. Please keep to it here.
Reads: 126263.8 gal
